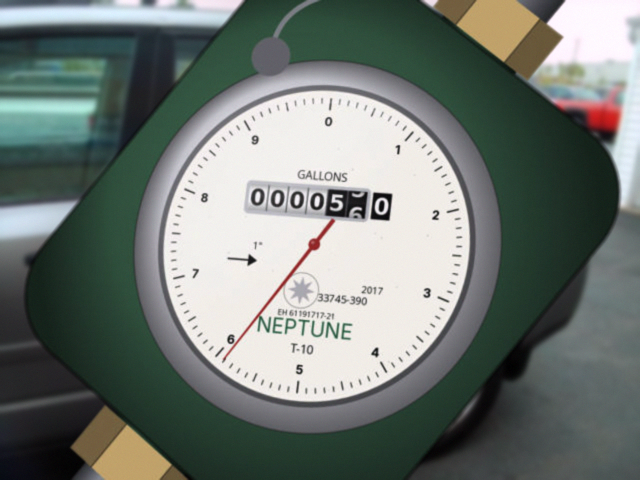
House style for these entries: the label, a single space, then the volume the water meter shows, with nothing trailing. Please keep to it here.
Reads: 555.9 gal
